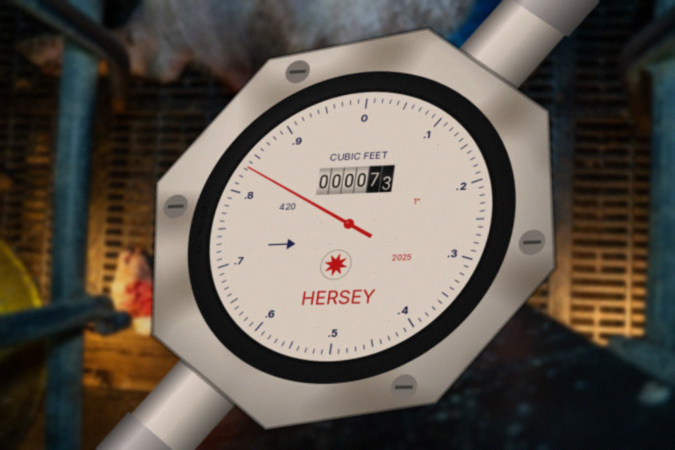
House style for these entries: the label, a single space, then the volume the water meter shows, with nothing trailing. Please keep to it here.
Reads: 72.83 ft³
